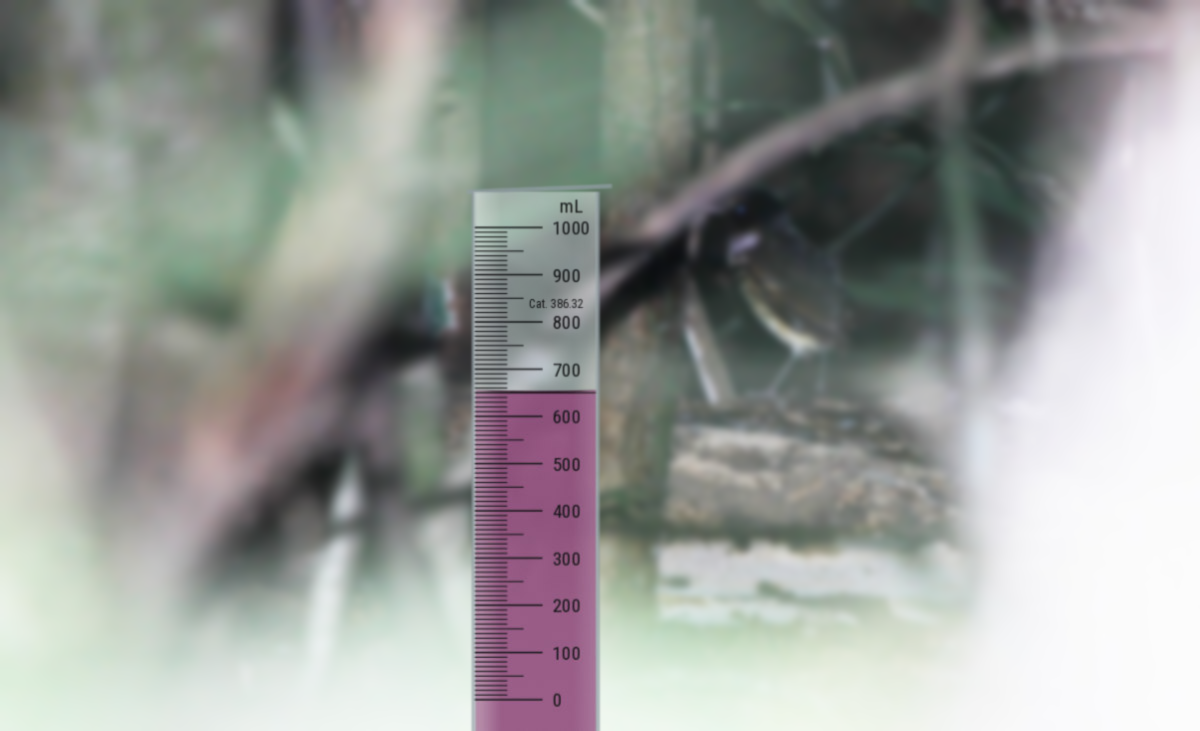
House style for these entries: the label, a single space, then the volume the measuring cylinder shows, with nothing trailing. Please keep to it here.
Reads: 650 mL
